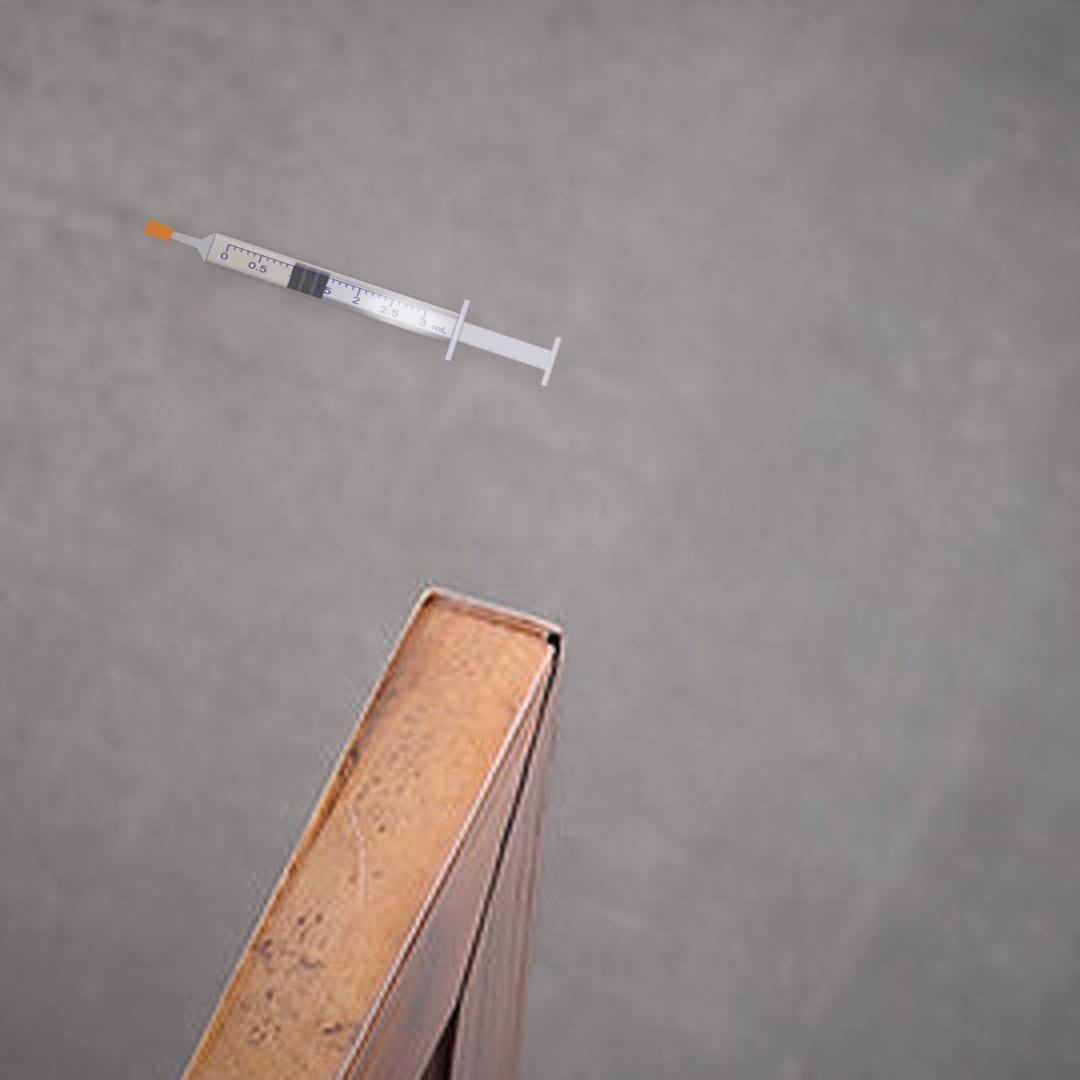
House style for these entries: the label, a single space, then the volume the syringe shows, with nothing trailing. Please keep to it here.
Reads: 1 mL
